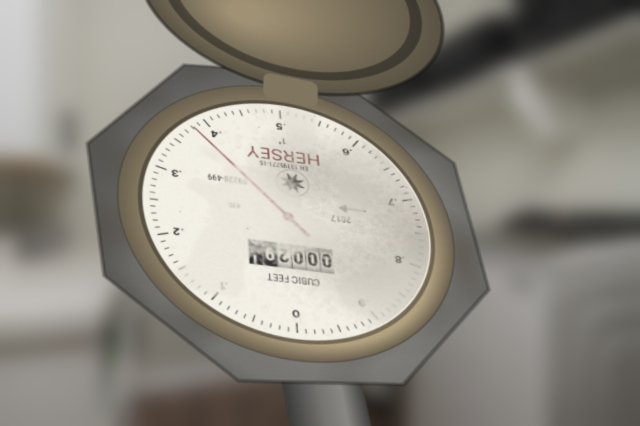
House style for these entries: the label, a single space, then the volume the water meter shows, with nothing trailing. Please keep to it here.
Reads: 291.38 ft³
